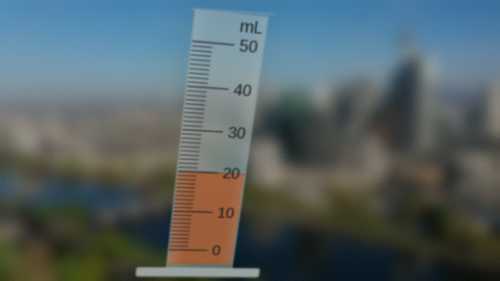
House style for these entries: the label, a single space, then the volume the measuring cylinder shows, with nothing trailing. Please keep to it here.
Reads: 20 mL
